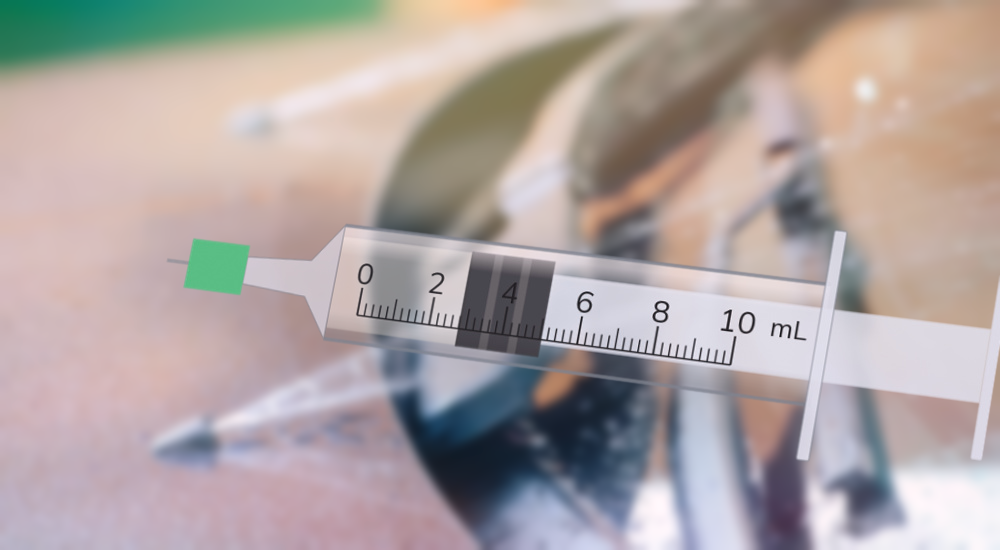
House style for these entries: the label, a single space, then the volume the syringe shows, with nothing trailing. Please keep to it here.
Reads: 2.8 mL
